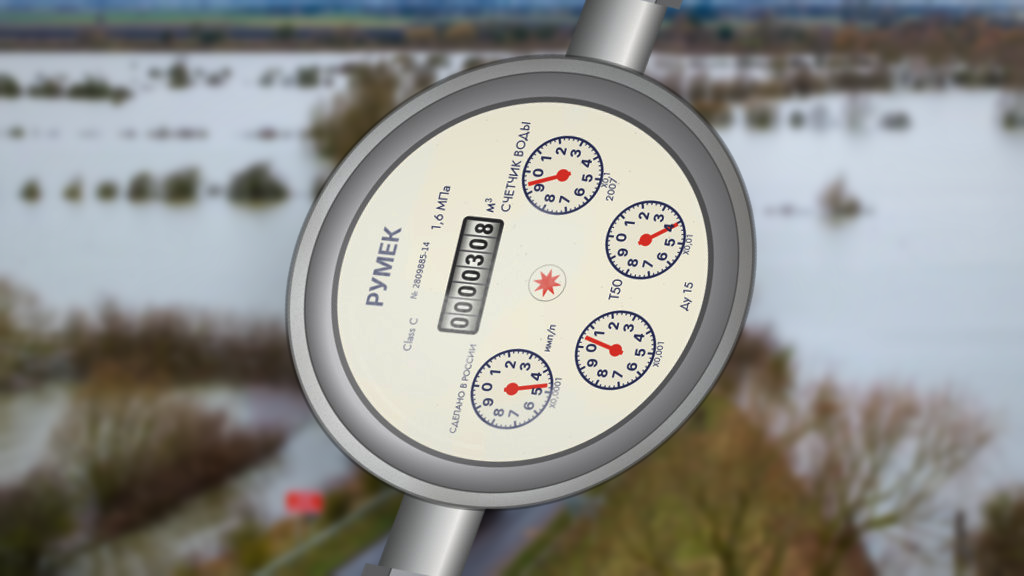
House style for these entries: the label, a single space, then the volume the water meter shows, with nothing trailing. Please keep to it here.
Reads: 307.9404 m³
